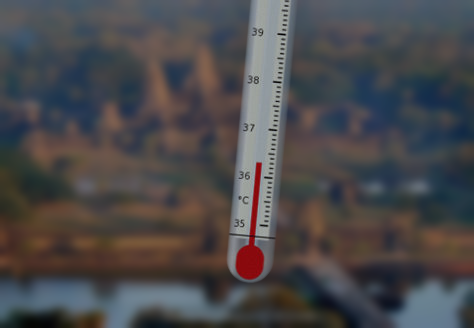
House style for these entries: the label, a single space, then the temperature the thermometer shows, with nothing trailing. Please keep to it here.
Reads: 36.3 °C
